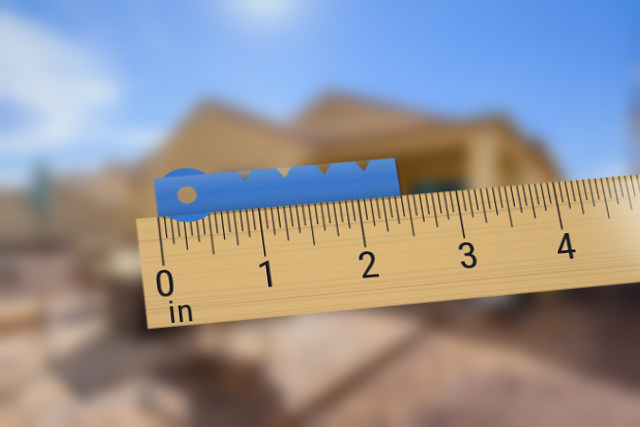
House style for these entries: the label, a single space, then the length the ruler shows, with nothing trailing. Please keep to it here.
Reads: 2.4375 in
